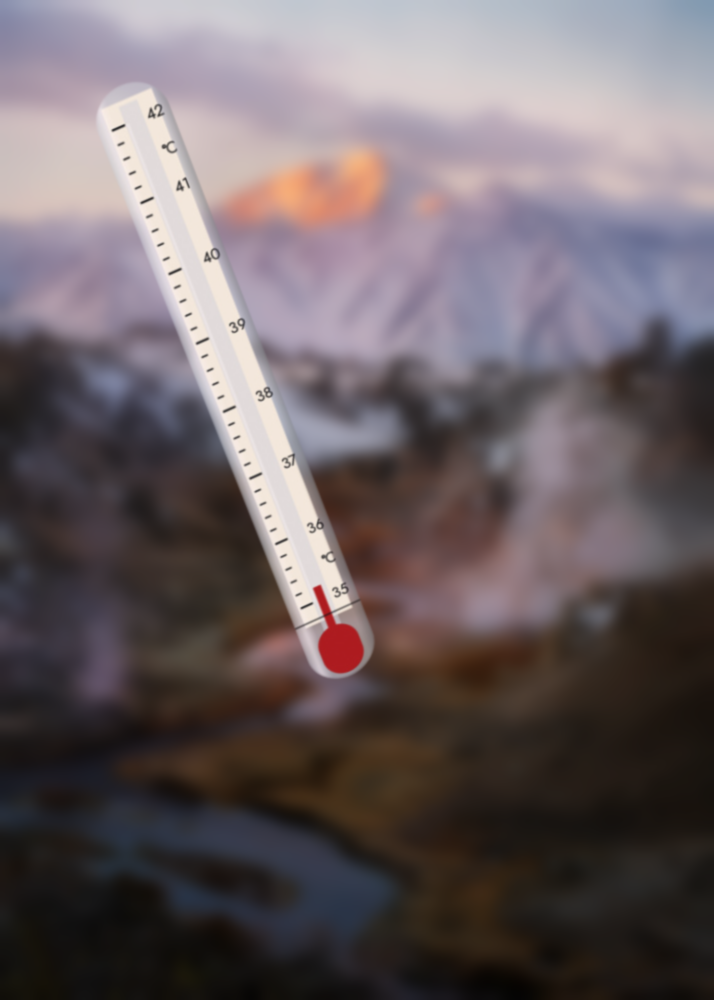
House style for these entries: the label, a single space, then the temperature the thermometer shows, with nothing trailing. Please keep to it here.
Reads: 35.2 °C
